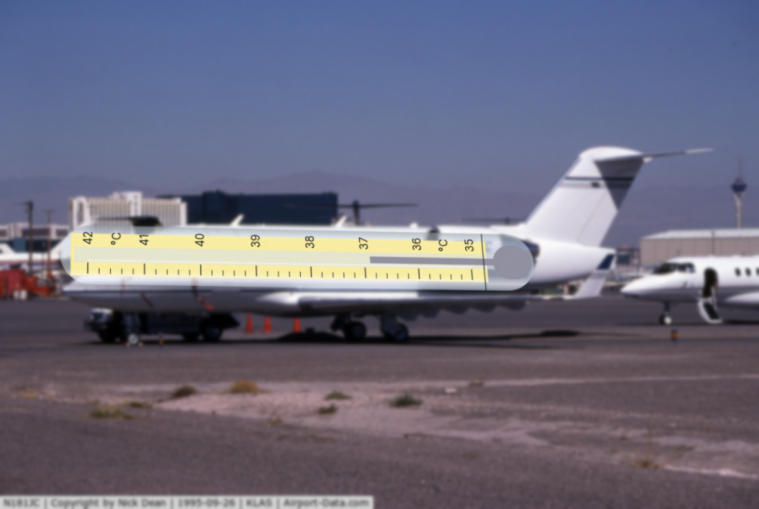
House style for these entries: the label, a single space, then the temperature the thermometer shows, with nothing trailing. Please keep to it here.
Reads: 36.9 °C
